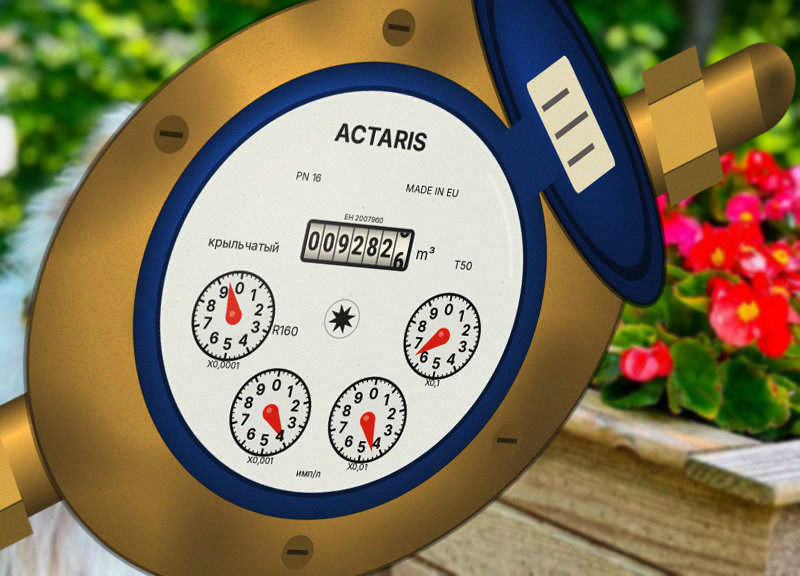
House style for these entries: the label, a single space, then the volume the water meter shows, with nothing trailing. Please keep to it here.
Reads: 92825.6439 m³
